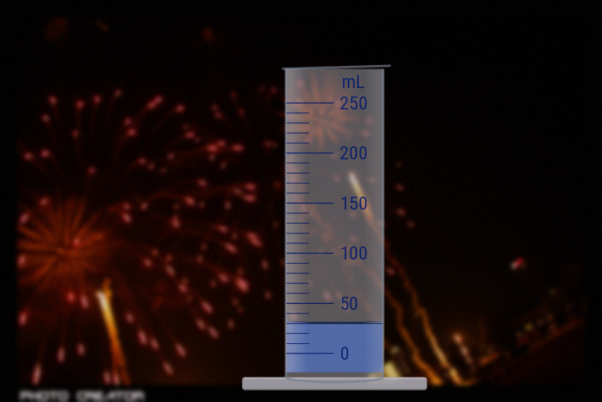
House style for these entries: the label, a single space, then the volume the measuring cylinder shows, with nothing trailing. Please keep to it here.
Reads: 30 mL
